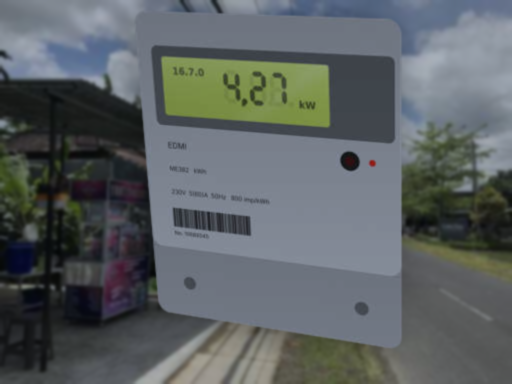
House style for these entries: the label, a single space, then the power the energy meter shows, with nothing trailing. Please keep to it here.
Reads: 4.27 kW
